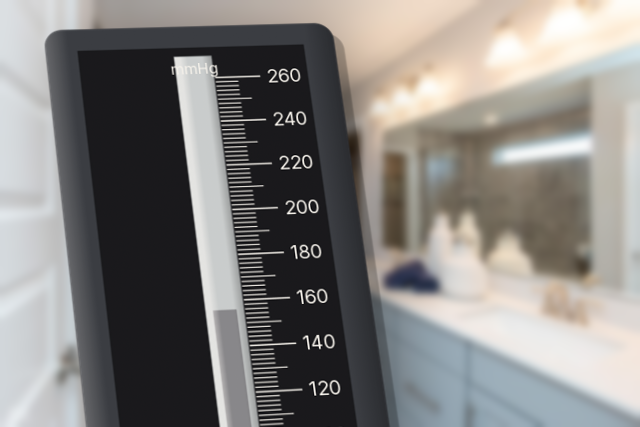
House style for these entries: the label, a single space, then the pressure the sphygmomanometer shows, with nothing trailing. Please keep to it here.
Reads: 156 mmHg
